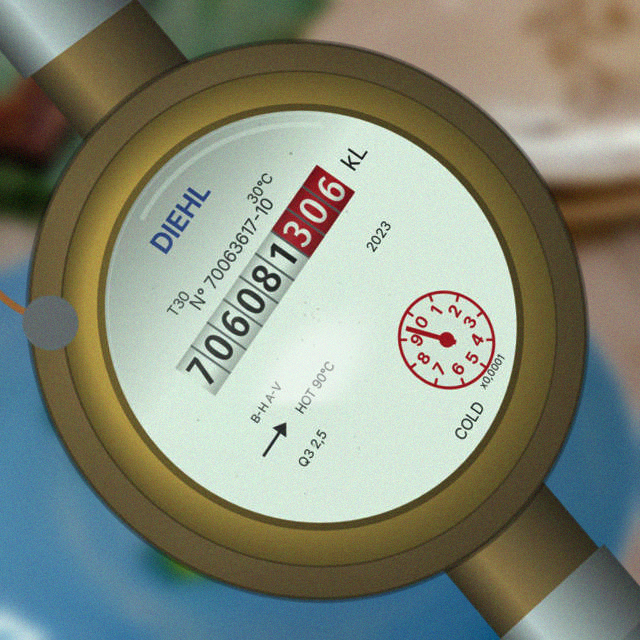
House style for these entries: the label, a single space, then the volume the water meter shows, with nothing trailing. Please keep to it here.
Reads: 706081.3059 kL
